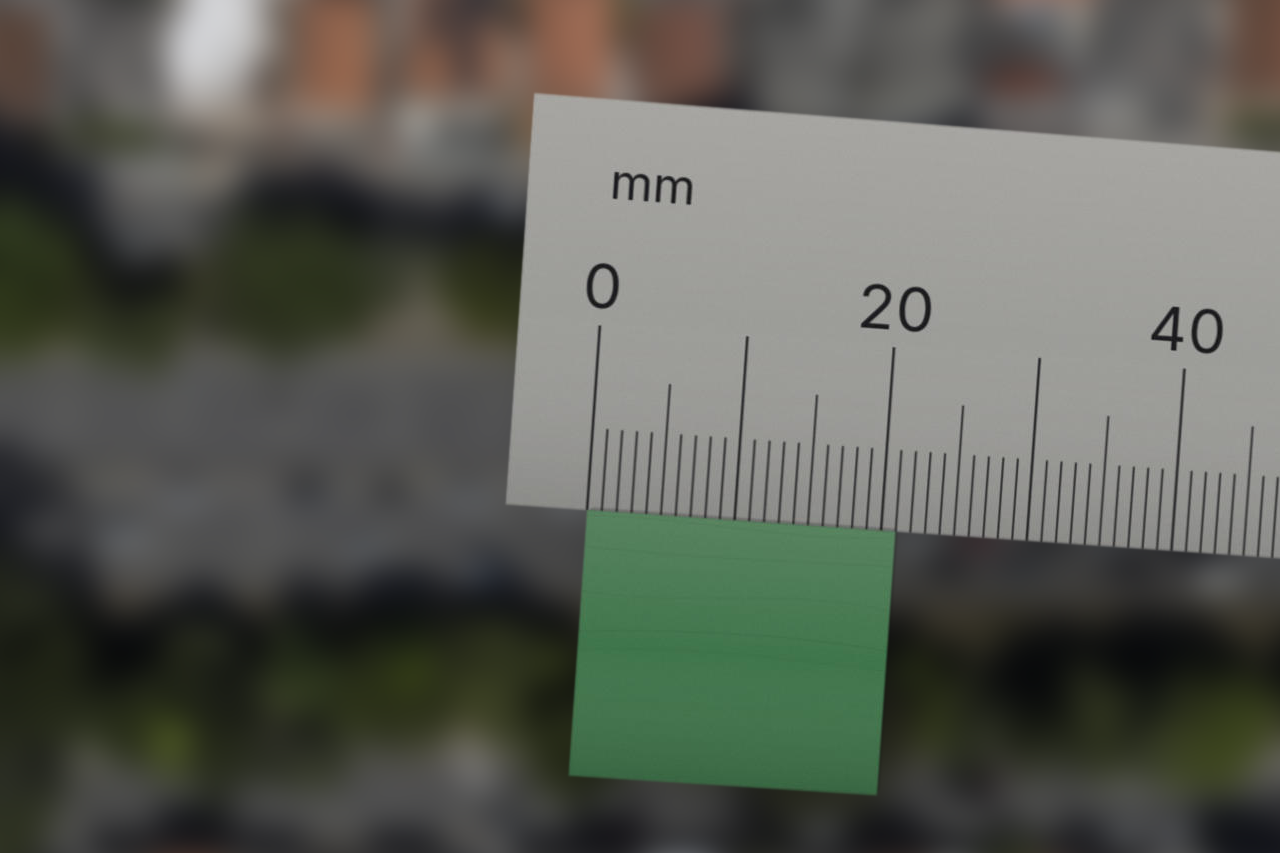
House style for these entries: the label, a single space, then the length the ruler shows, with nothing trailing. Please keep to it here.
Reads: 21 mm
